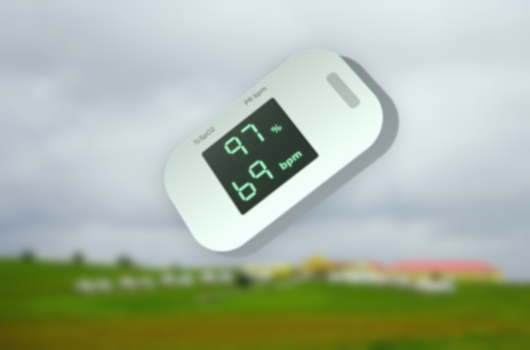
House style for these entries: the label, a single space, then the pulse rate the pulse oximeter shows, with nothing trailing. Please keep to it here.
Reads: 69 bpm
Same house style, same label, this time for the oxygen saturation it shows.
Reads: 97 %
